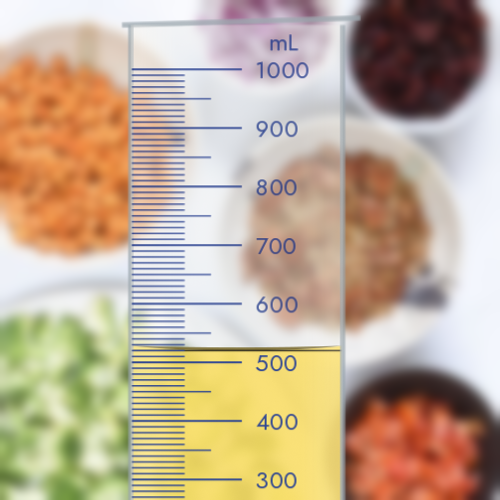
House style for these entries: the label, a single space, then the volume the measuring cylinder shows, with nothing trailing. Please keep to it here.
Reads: 520 mL
